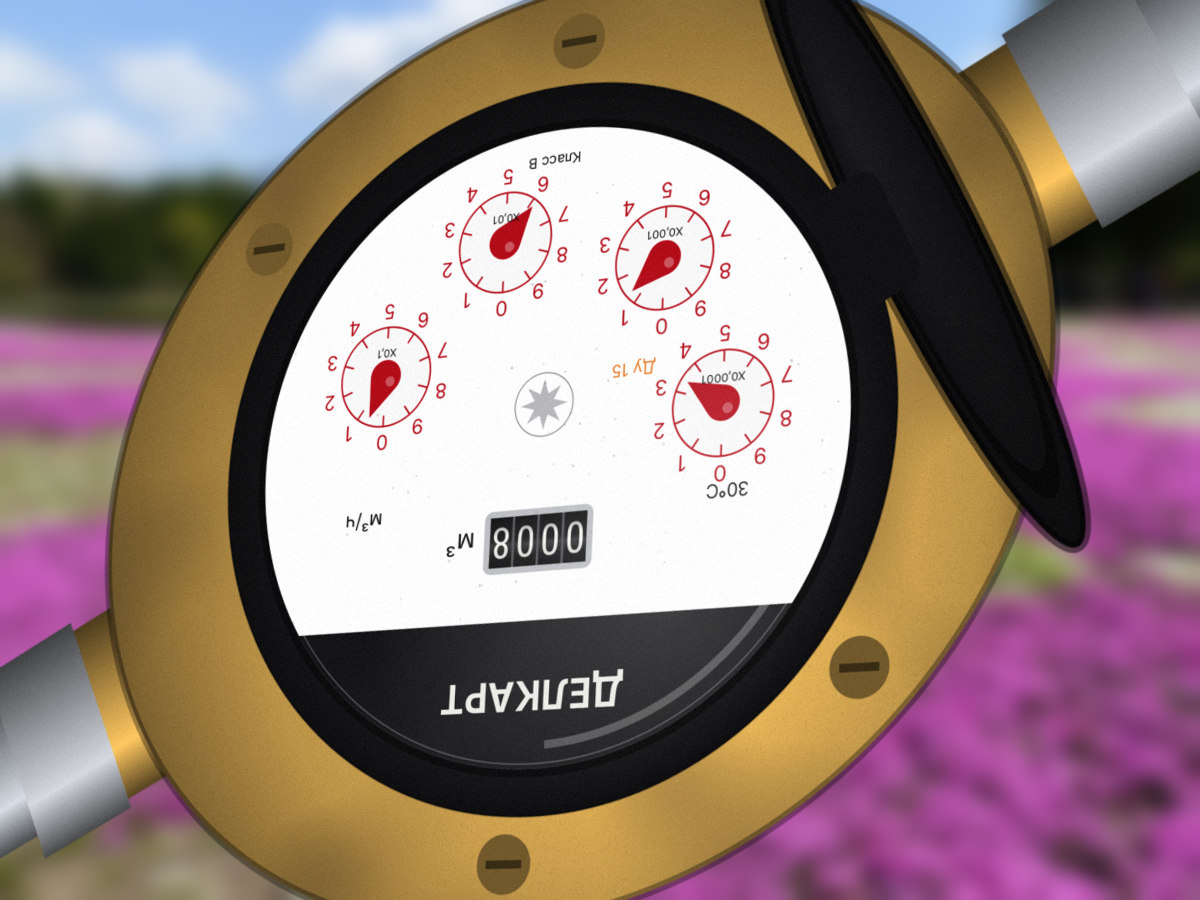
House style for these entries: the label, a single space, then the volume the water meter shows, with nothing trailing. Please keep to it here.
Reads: 8.0613 m³
